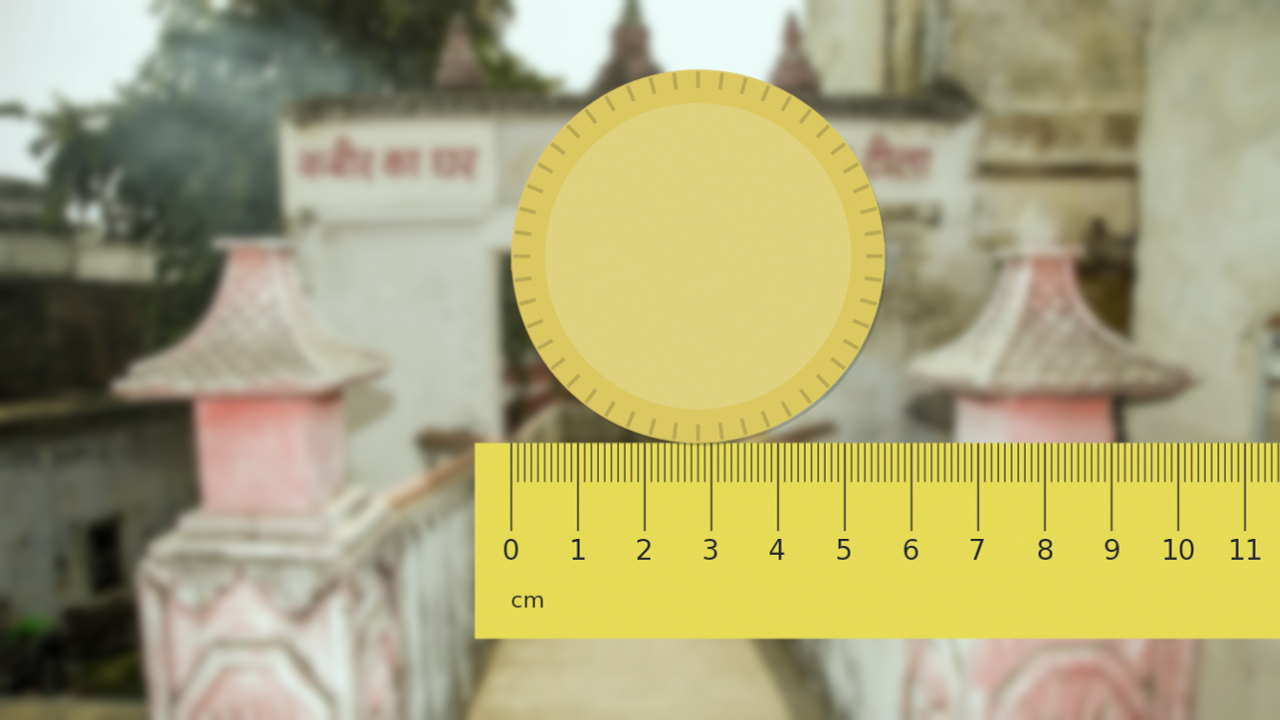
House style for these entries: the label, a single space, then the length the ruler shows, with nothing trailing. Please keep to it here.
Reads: 5.6 cm
